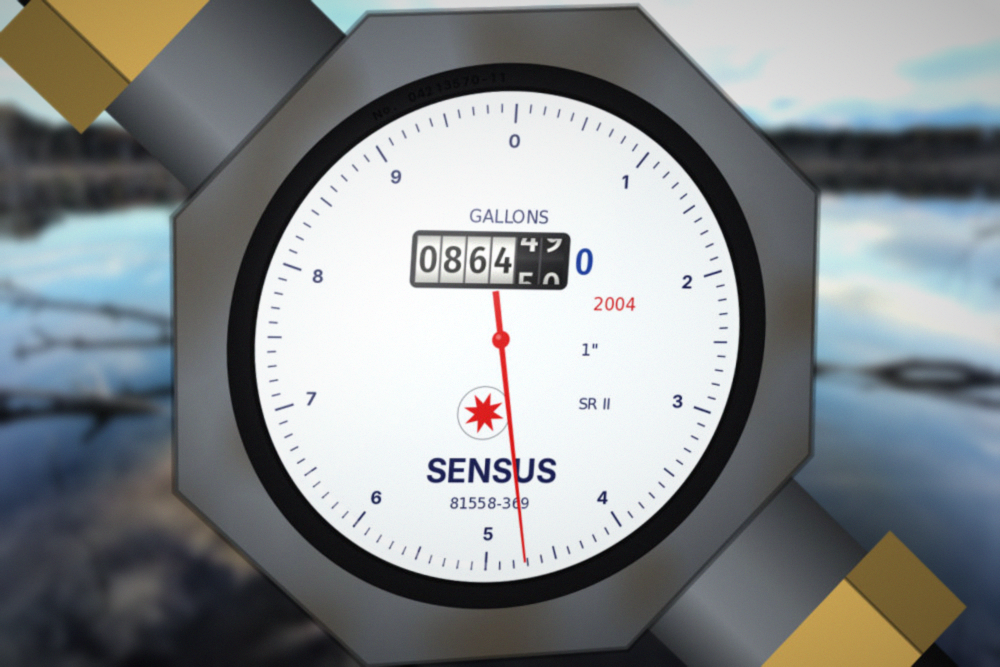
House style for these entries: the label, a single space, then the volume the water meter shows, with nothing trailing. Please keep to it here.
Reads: 864494.7 gal
